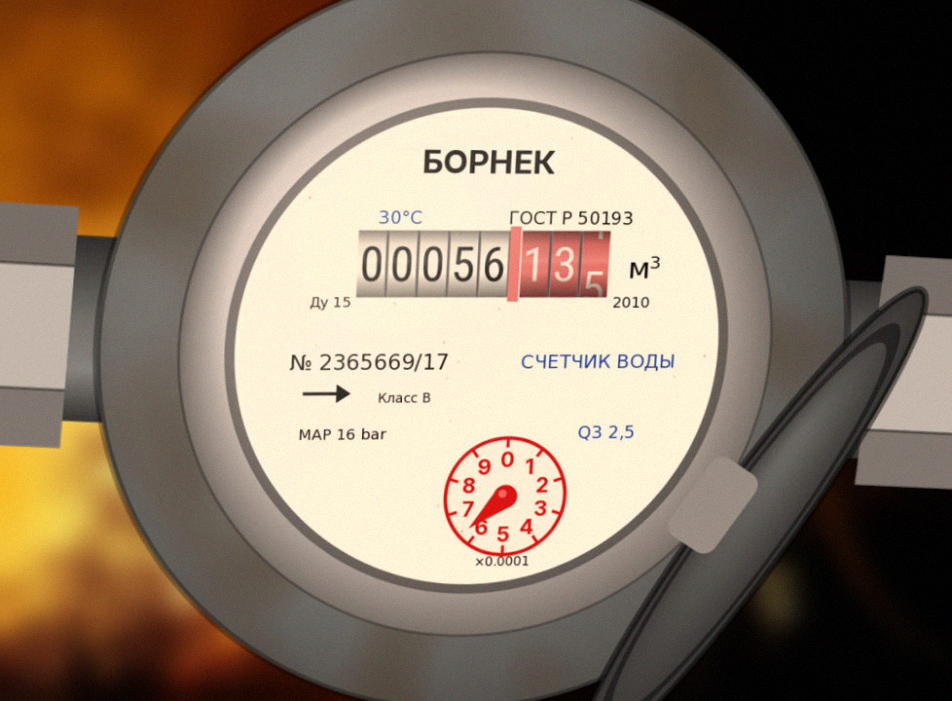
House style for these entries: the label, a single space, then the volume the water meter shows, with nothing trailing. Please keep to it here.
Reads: 56.1346 m³
